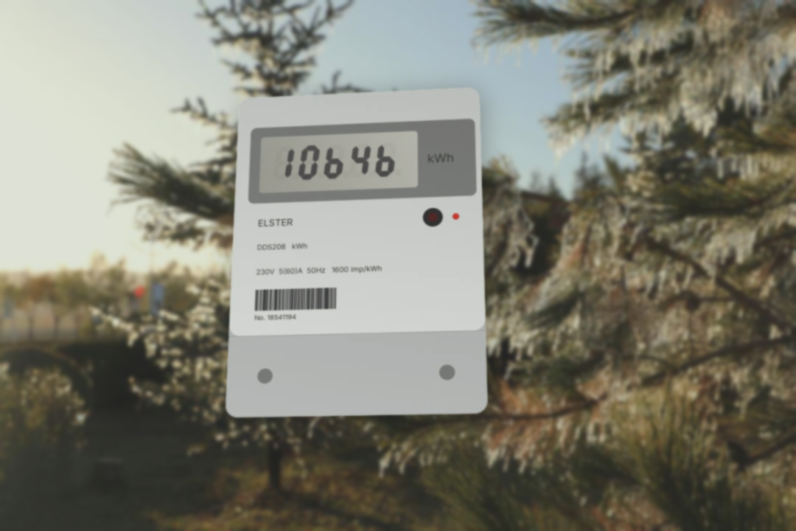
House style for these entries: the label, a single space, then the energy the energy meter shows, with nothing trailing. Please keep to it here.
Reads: 10646 kWh
